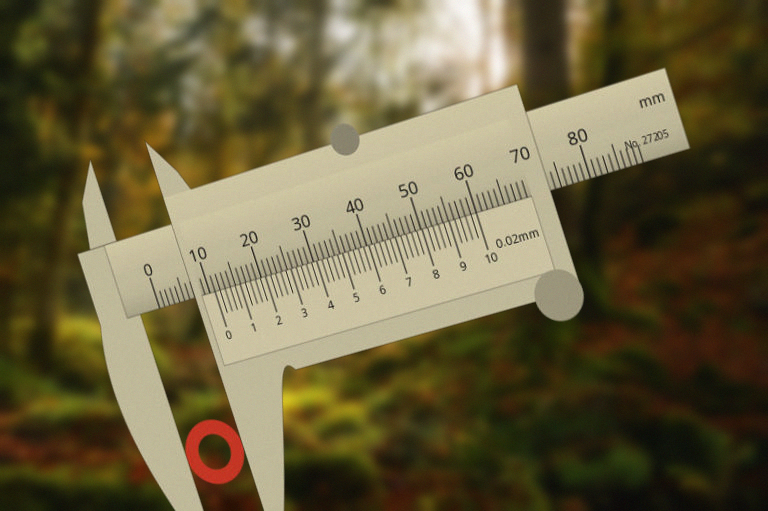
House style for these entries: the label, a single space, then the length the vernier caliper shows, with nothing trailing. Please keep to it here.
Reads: 11.0 mm
